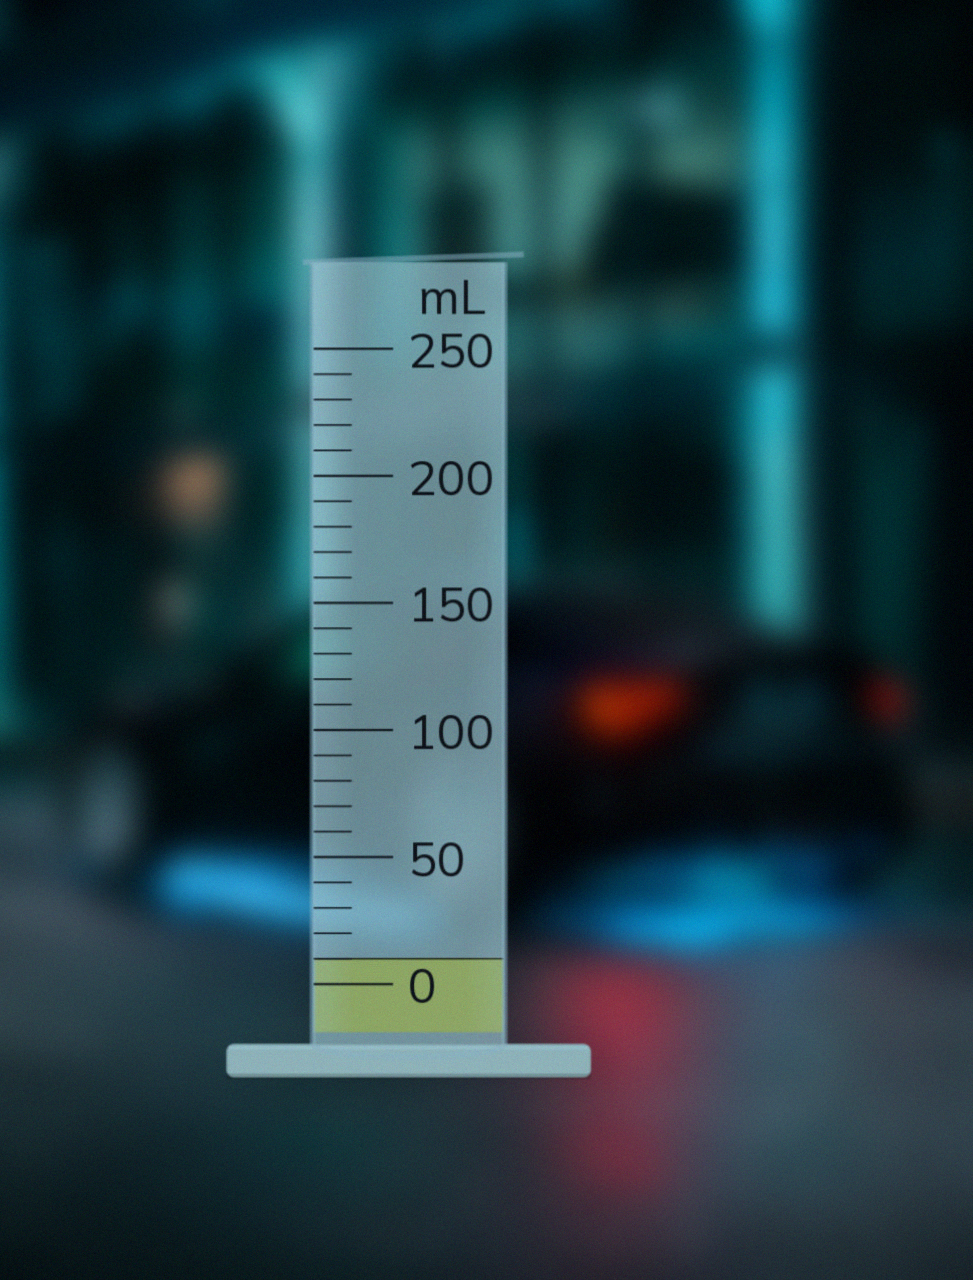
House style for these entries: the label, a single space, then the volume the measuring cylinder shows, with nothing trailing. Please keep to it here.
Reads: 10 mL
